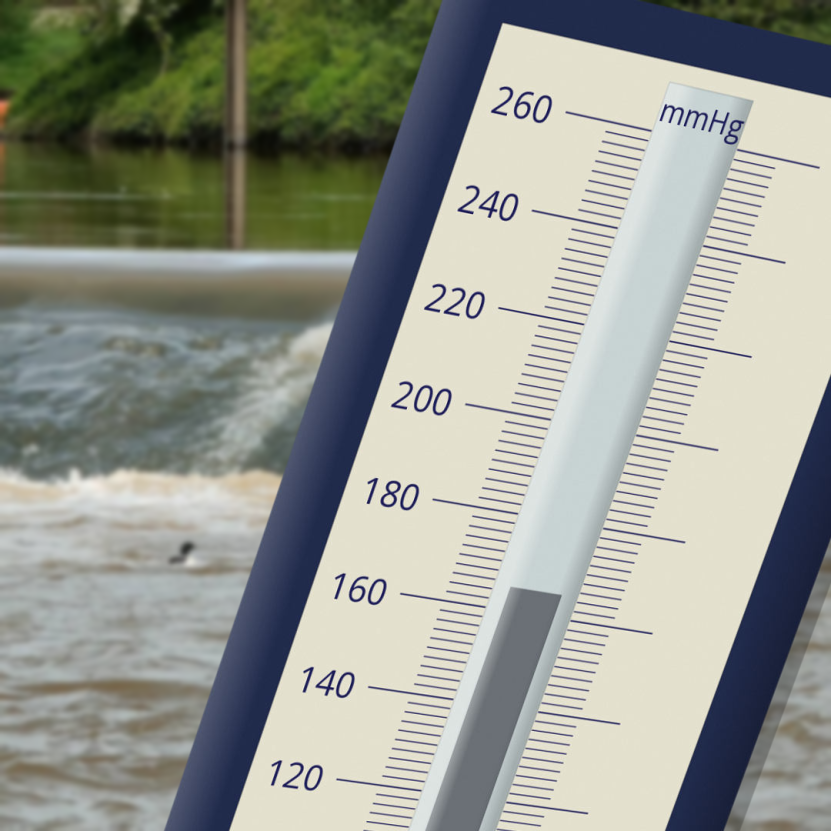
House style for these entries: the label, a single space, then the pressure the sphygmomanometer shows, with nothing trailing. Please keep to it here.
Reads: 165 mmHg
